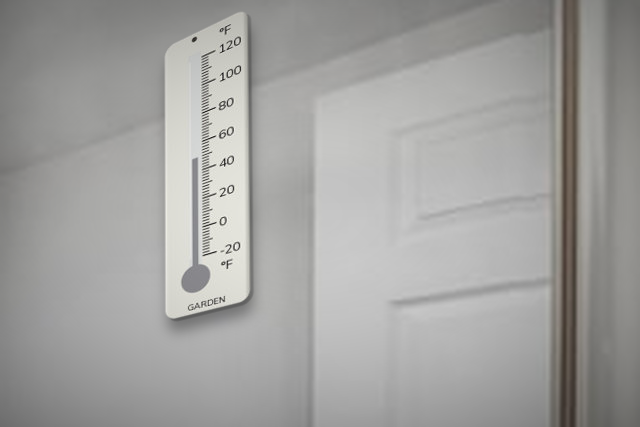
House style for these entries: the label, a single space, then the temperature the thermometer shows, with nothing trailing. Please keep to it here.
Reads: 50 °F
